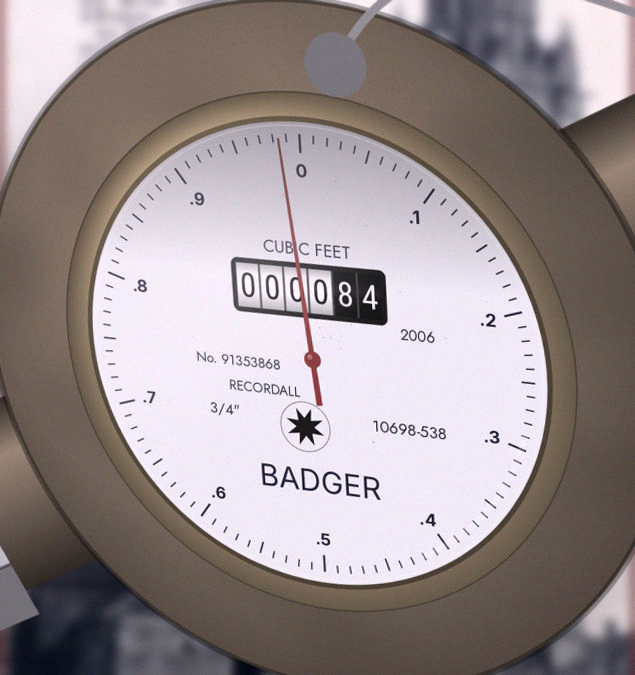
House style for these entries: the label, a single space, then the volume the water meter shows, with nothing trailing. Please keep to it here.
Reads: 83.98 ft³
